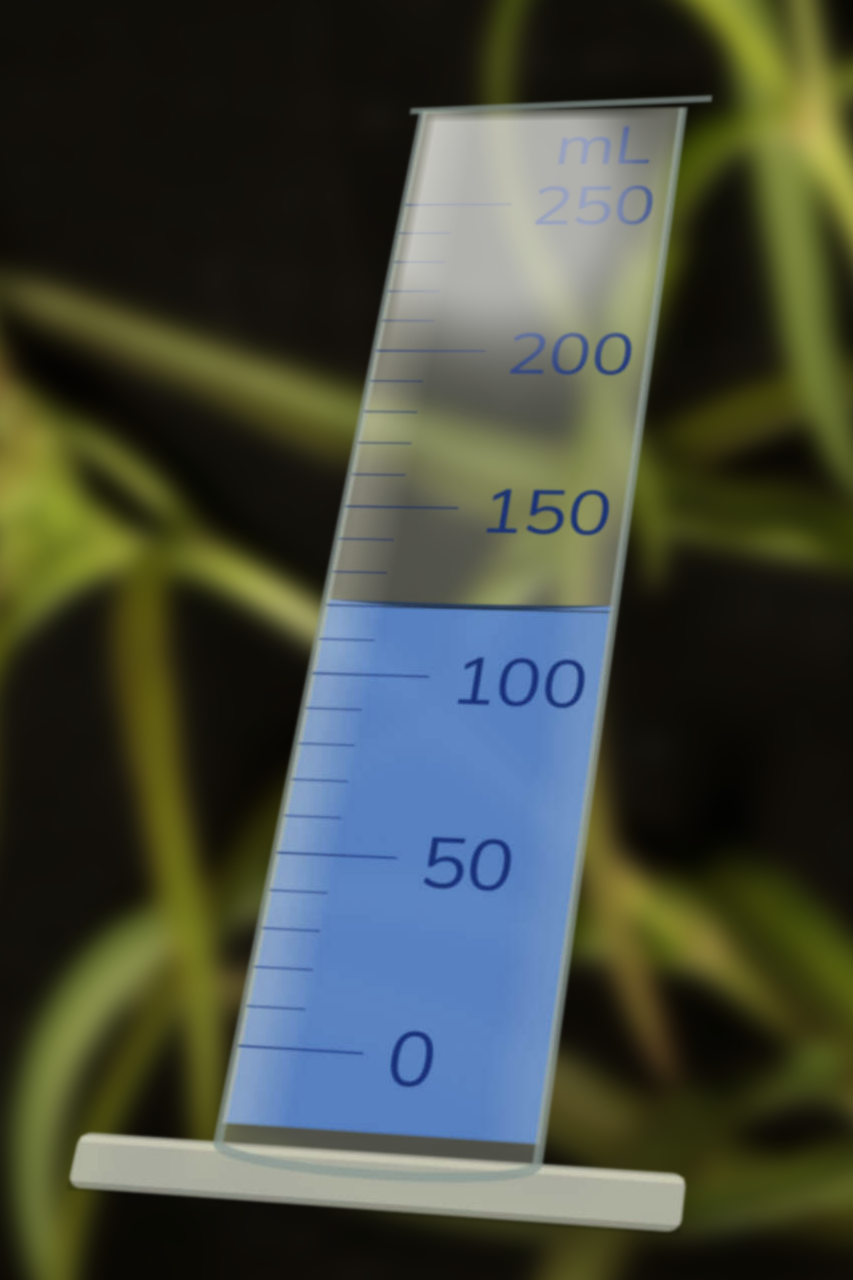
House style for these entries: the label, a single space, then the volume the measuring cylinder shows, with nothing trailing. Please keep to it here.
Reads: 120 mL
